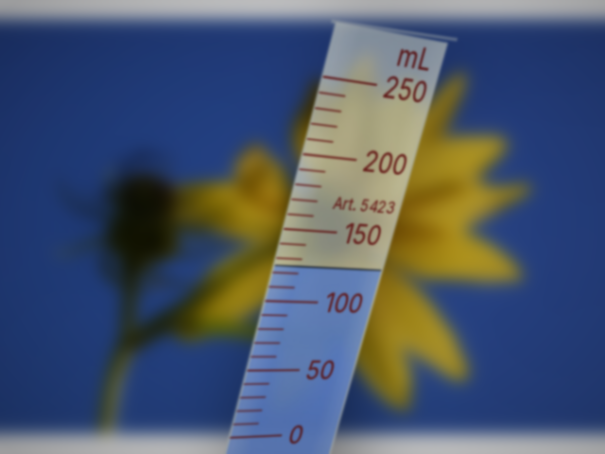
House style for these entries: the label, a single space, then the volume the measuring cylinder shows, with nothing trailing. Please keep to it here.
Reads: 125 mL
